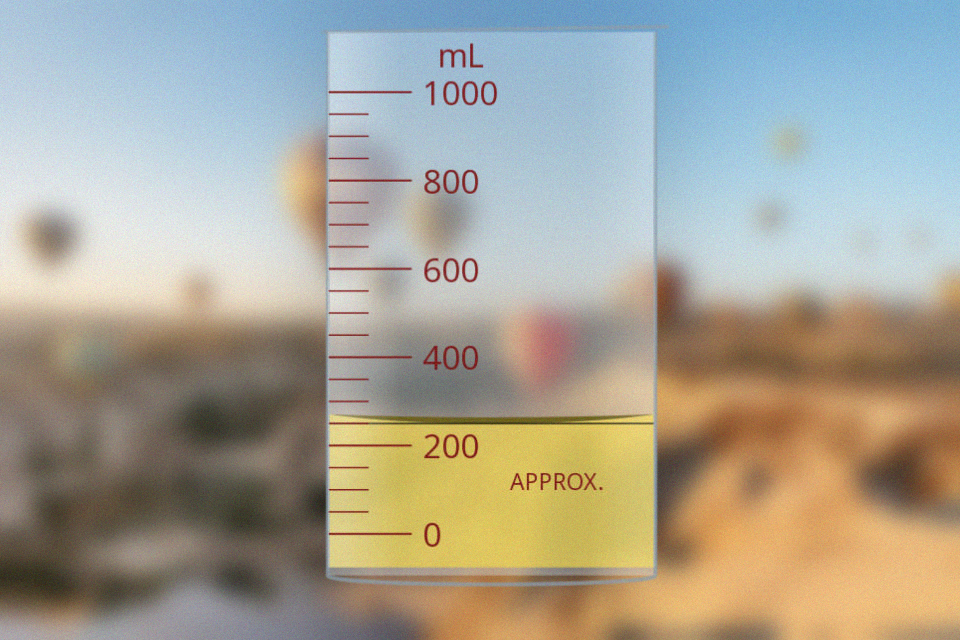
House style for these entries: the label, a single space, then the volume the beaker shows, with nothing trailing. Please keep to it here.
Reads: 250 mL
